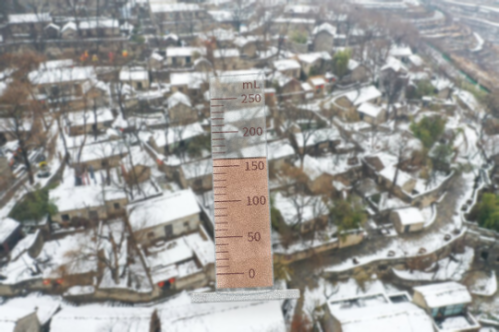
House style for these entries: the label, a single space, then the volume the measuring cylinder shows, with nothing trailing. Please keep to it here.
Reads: 160 mL
